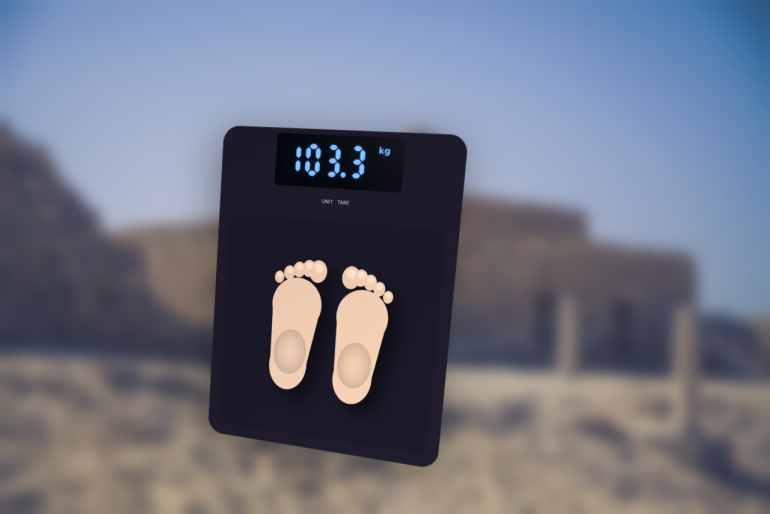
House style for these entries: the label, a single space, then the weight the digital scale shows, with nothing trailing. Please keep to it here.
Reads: 103.3 kg
